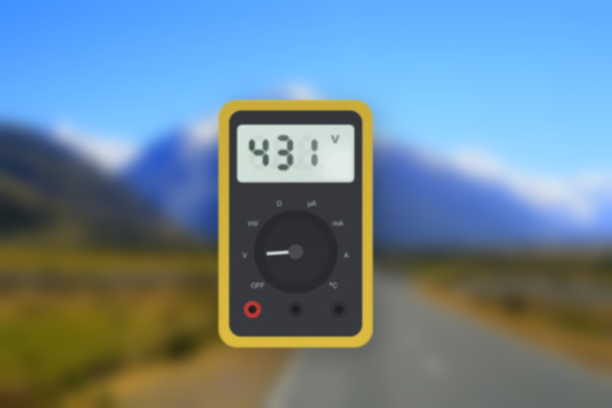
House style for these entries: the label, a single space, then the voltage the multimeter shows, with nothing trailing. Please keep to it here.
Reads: 431 V
